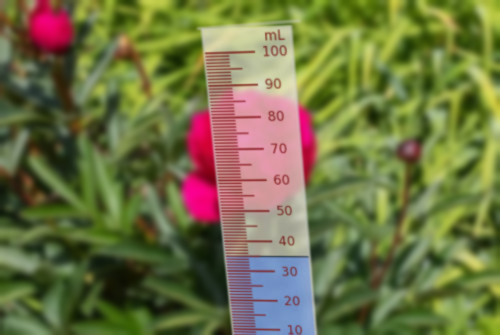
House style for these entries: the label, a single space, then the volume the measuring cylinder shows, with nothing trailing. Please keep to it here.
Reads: 35 mL
